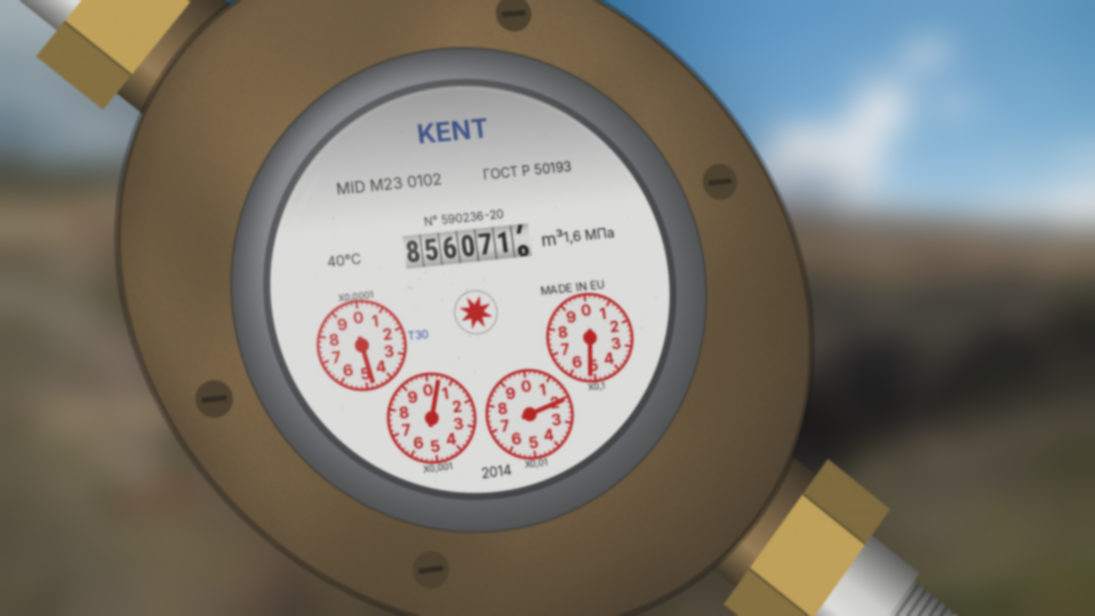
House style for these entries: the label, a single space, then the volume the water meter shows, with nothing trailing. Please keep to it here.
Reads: 8560717.5204 m³
